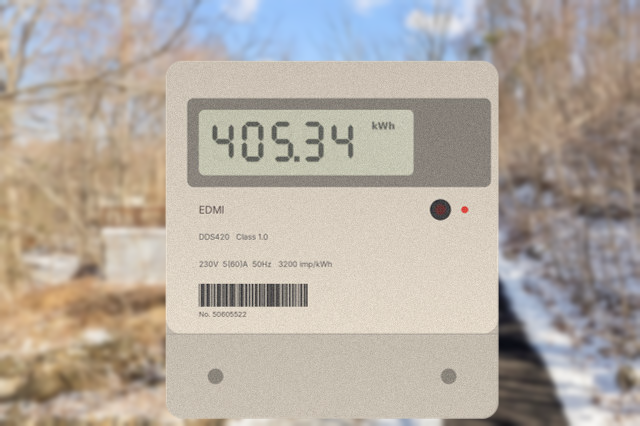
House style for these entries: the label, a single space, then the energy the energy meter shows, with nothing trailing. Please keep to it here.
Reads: 405.34 kWh
